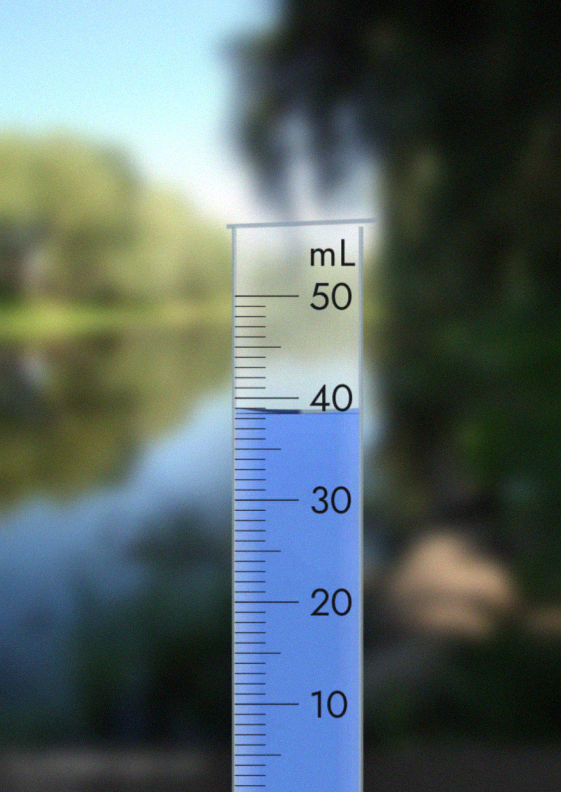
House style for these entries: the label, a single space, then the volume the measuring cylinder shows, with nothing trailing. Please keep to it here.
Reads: 38.5 mL
